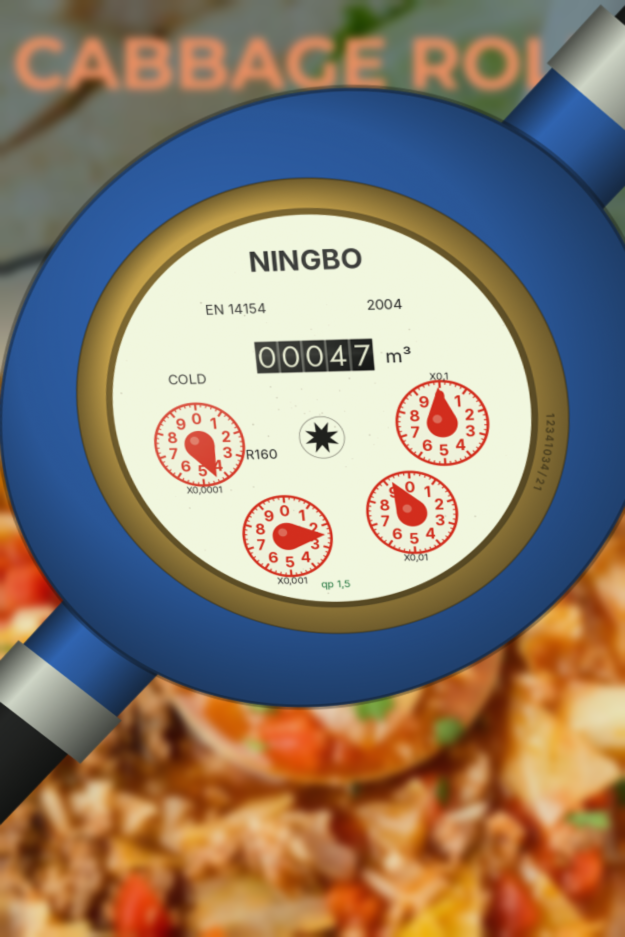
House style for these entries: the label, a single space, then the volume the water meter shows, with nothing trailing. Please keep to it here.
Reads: 46.9924 m³
